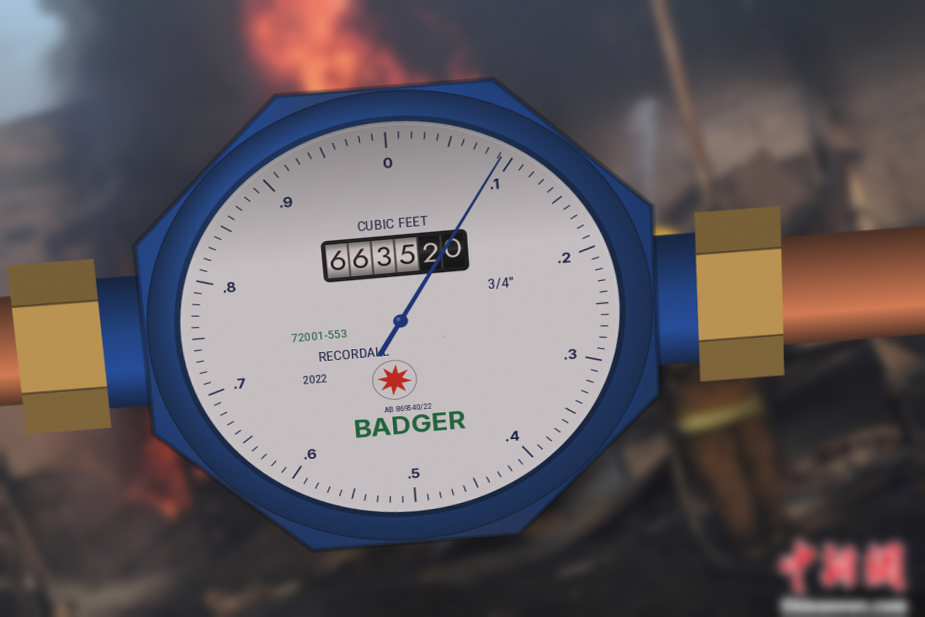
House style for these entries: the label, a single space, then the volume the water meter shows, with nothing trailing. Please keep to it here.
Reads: 663520.09 ft³
